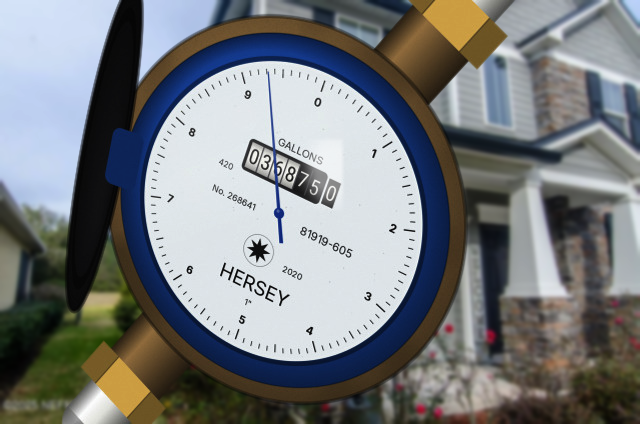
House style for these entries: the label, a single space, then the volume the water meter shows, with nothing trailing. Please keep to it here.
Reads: 368749.3 gal
